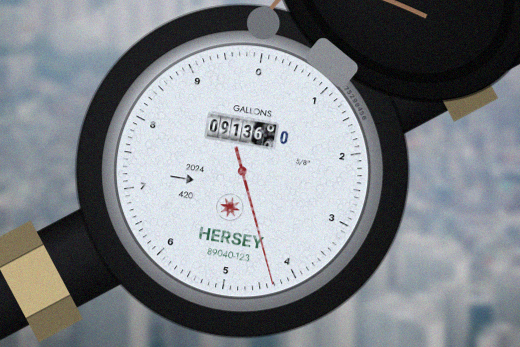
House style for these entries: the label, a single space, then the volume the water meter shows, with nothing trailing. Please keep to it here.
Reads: 913684.3 gal
